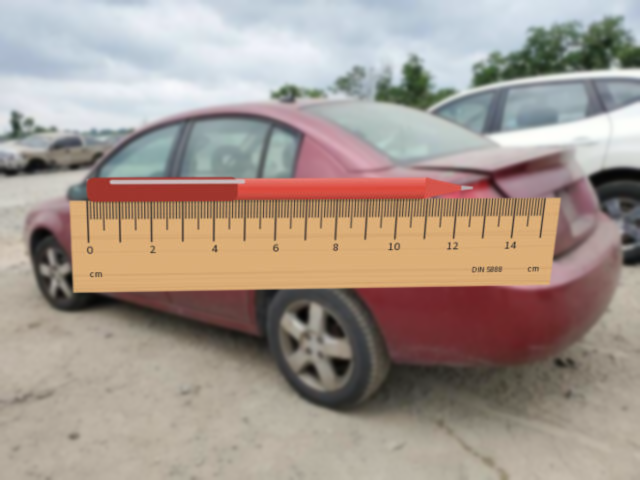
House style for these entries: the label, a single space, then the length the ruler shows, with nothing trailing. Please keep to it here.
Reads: 12.5 cm
